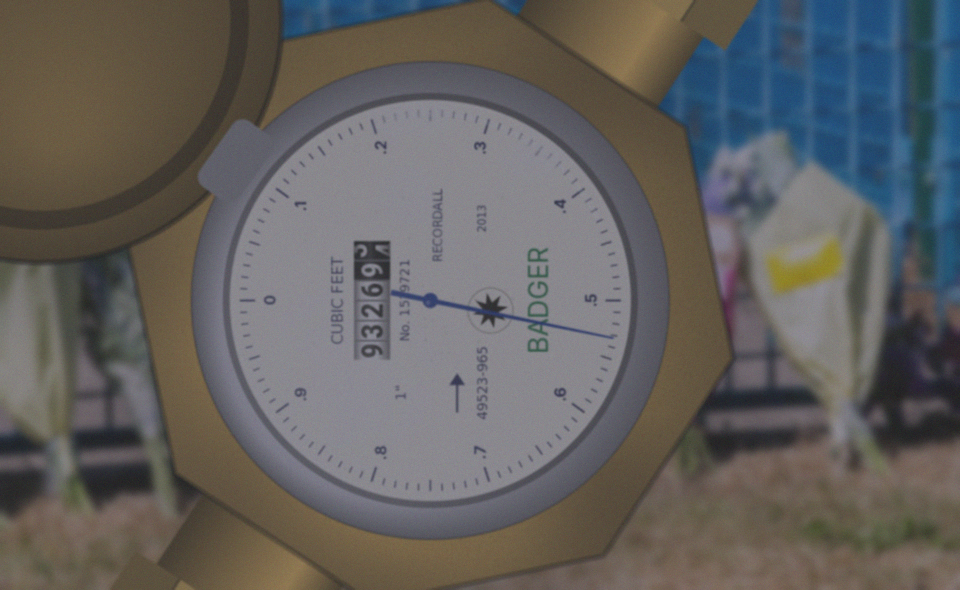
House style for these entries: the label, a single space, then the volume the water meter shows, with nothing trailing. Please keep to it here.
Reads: 932693.53 ft³
